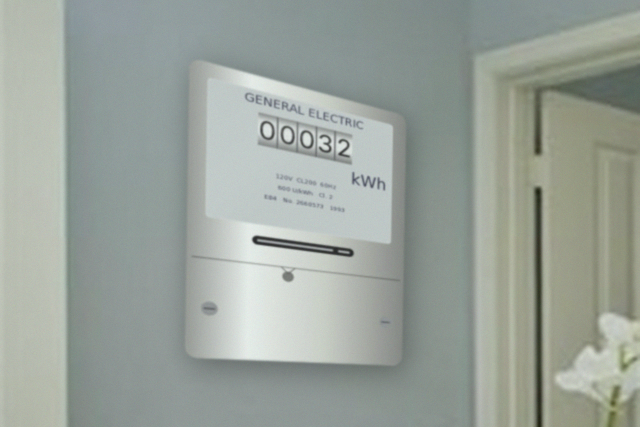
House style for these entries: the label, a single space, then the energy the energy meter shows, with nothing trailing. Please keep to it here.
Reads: 32 kWh
